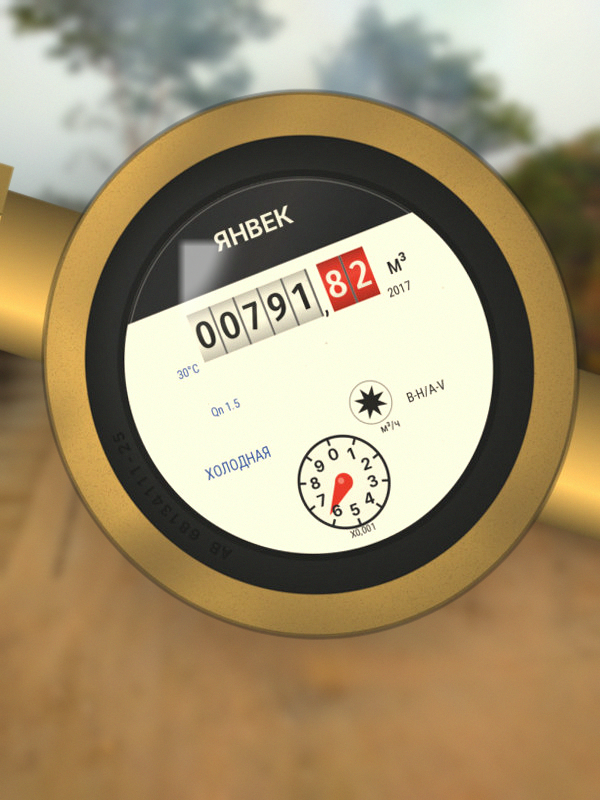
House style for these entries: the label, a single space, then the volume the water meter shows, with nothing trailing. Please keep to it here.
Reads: 791.826 m³
